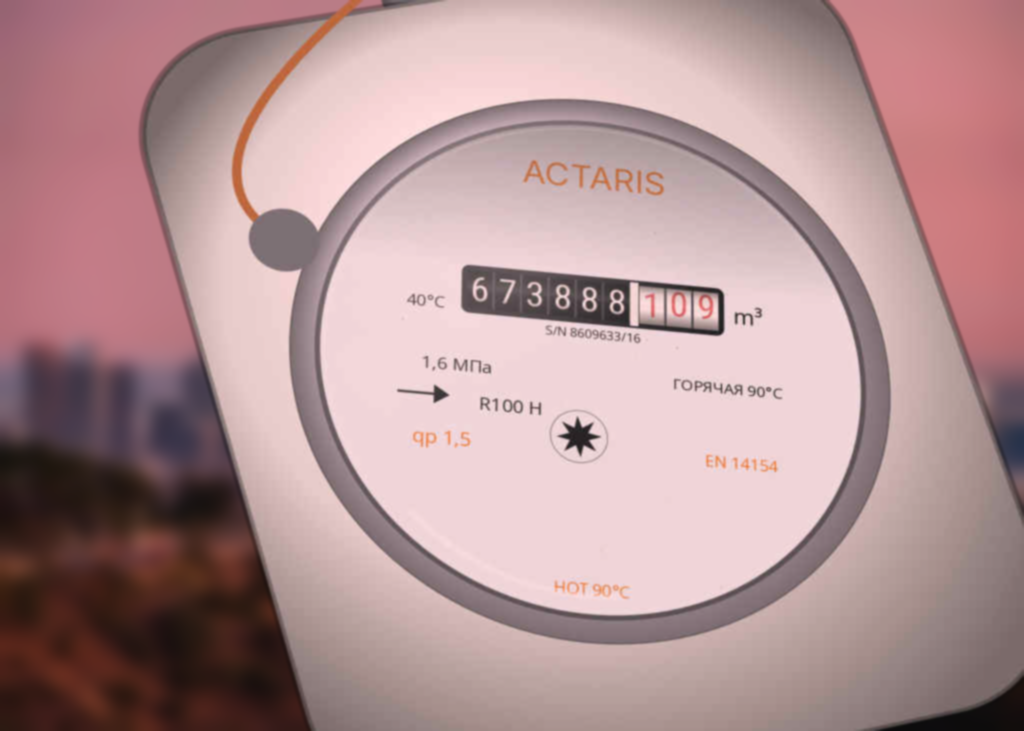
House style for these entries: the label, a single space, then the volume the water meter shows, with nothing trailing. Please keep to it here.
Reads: 673888.109 m³
